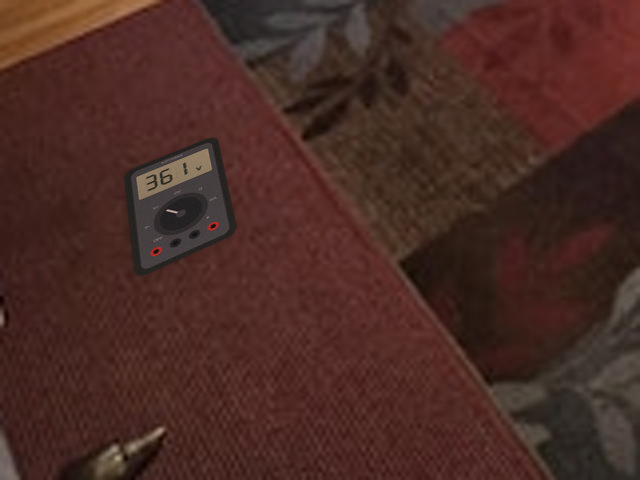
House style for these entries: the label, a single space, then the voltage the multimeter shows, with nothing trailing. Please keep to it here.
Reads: 361 V
